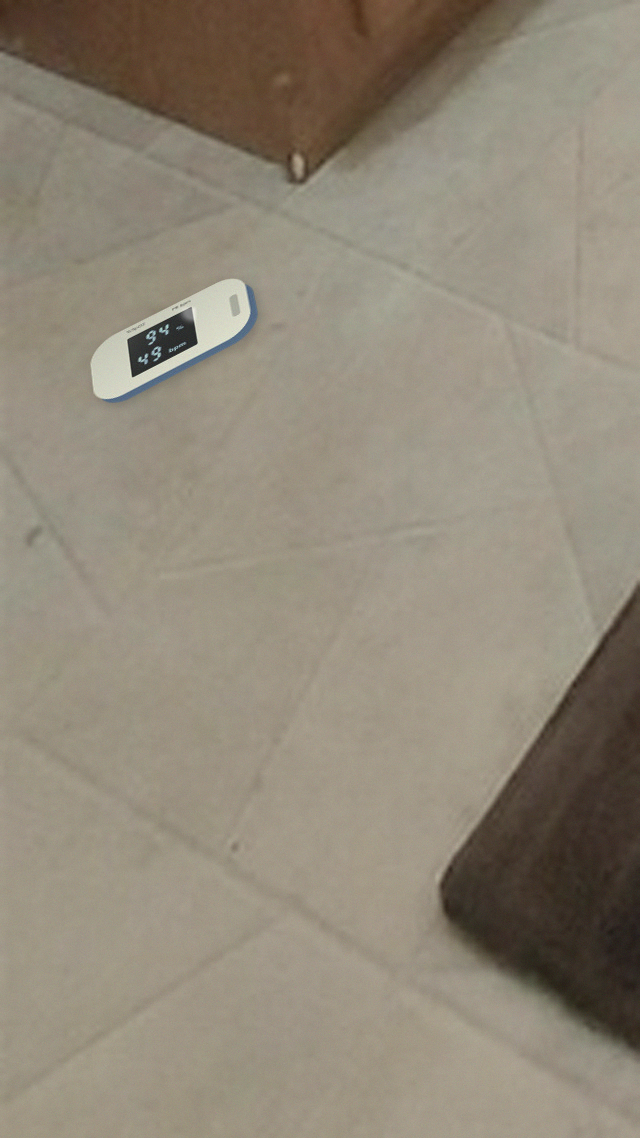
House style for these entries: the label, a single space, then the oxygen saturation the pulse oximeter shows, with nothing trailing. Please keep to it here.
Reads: 94 %
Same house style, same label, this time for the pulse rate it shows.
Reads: 49 bpm
